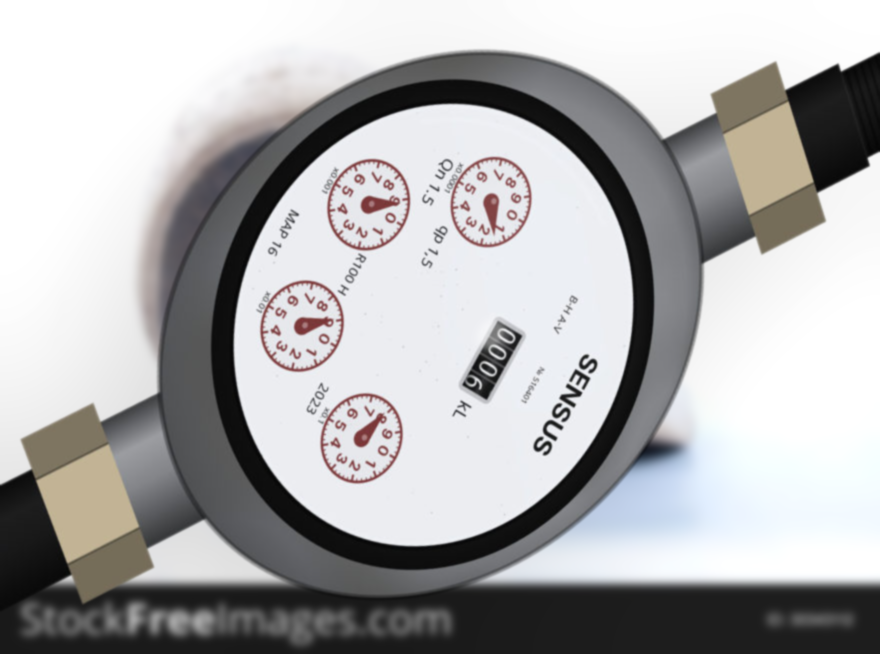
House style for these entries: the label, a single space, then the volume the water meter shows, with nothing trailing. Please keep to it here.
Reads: 5.7891 kL
